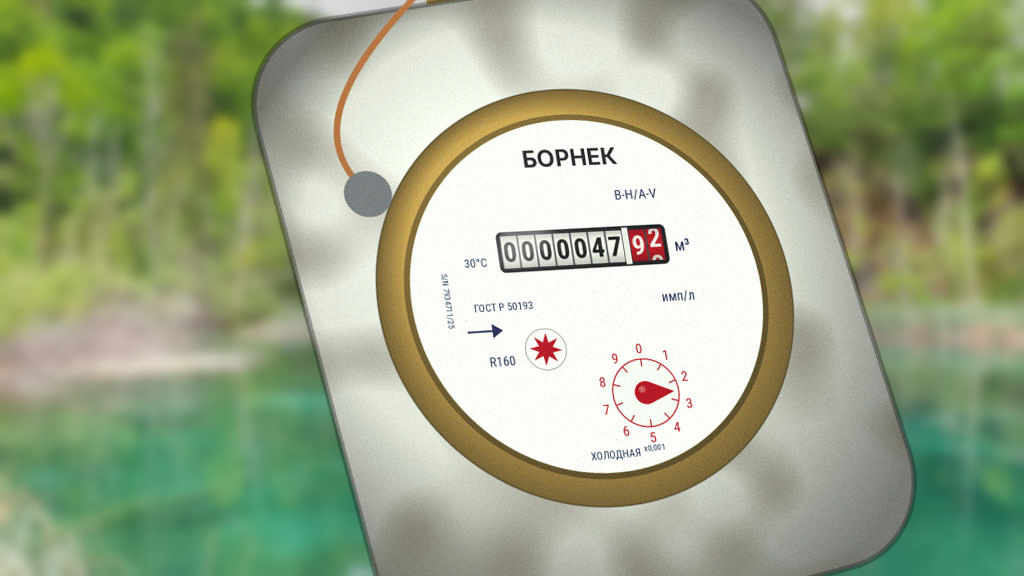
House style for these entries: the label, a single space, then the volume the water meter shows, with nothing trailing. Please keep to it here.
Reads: 47.922 m³
